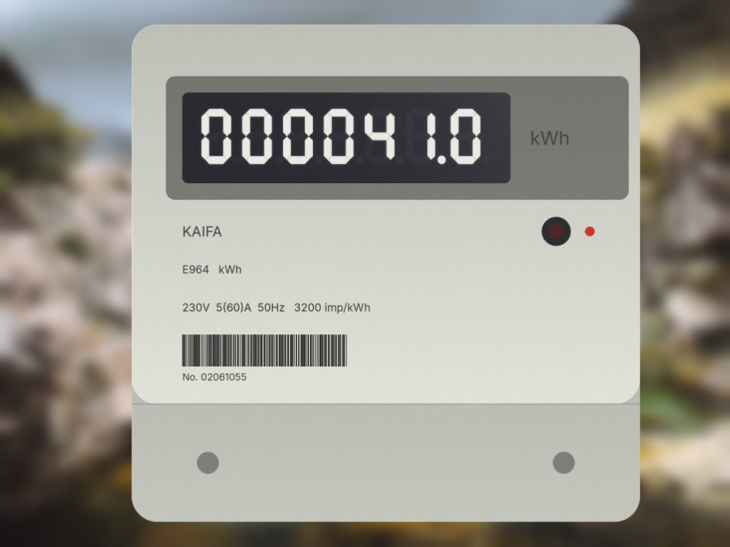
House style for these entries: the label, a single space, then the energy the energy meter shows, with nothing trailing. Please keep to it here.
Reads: 41.0 kWh
